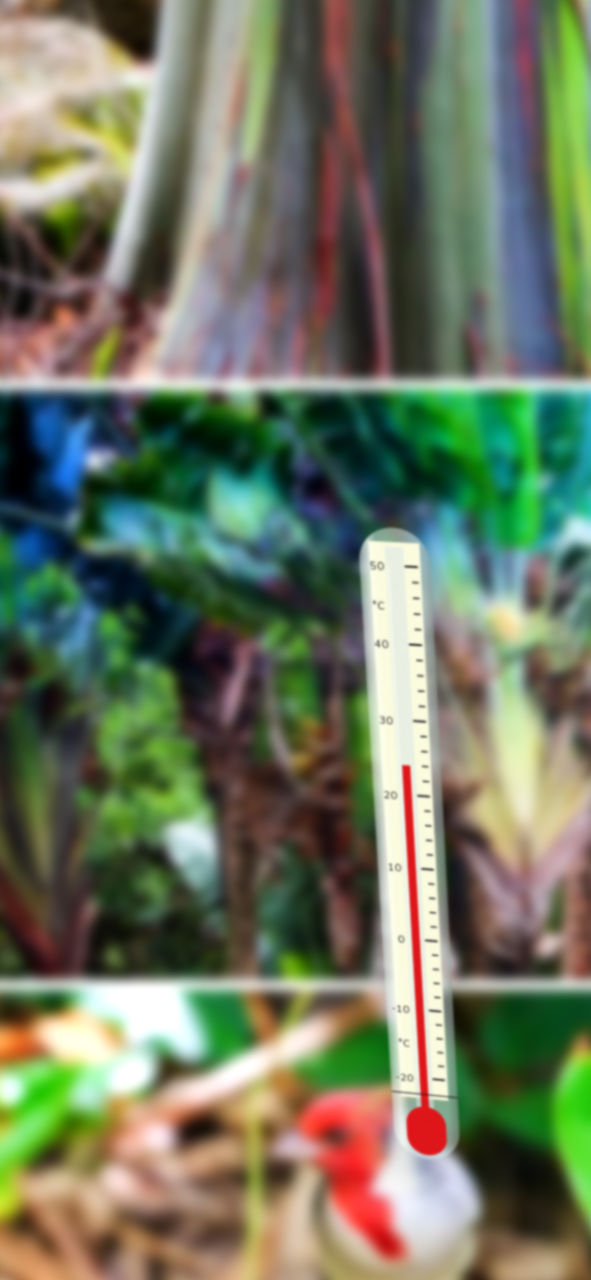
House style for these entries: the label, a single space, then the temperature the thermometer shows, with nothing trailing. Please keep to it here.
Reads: 24 °C
